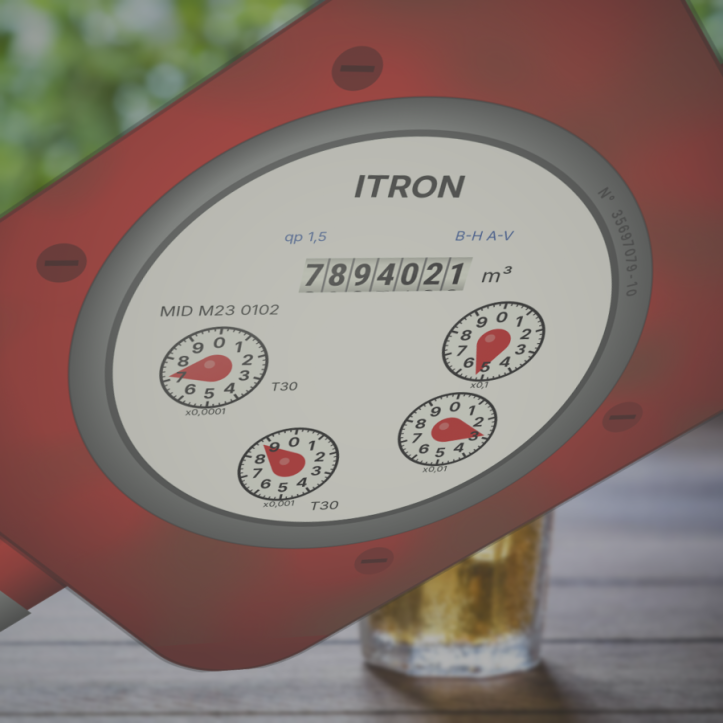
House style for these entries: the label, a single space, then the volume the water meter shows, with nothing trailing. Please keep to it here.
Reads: 7894021.5287 m³
